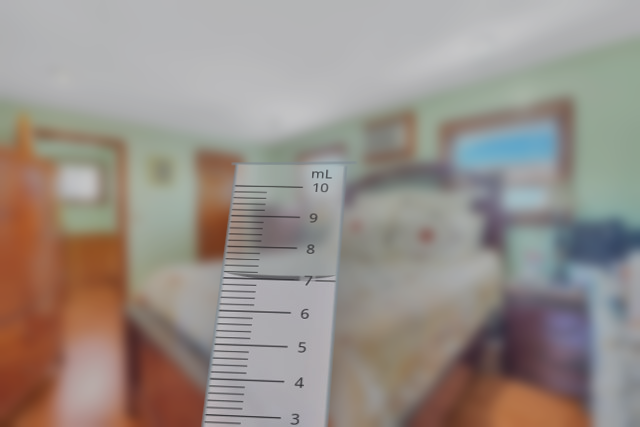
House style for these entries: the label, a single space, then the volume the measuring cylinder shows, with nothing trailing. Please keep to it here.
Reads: 7 mL
